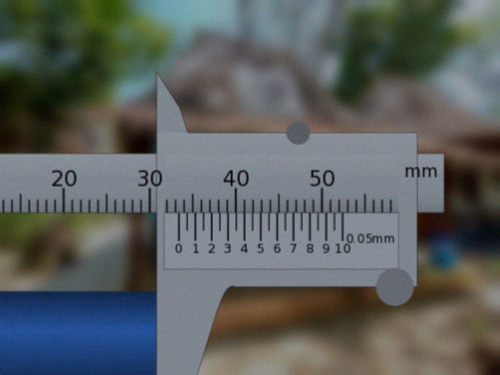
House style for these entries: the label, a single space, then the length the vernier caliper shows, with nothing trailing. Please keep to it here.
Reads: 33.4 mm
